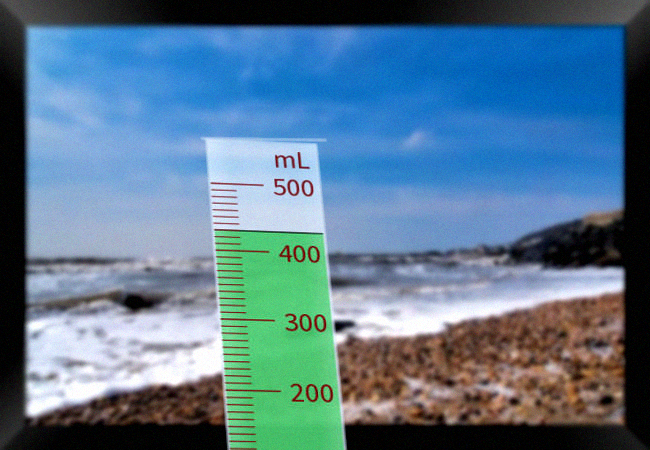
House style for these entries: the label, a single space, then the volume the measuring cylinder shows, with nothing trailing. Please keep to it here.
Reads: 430 mL
